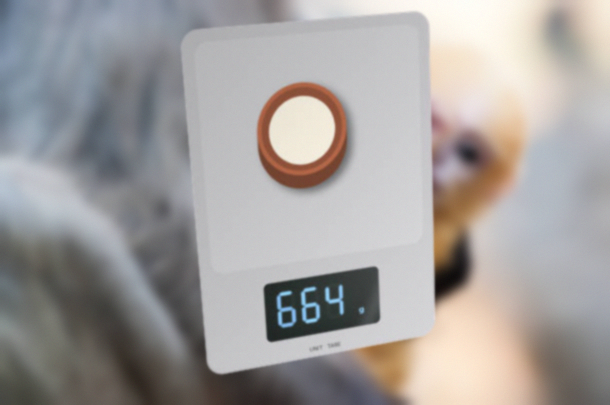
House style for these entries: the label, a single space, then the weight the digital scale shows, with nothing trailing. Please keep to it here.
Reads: 664 g
